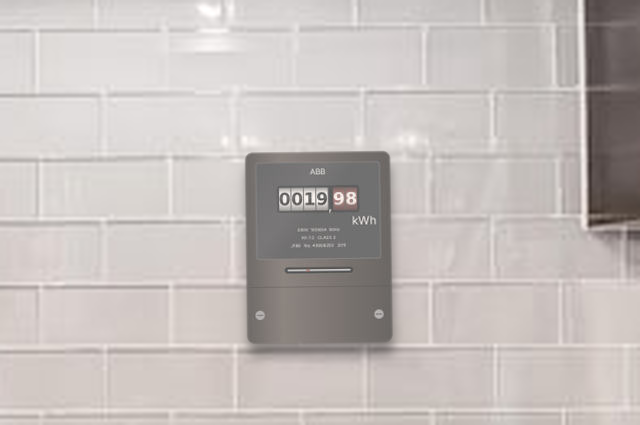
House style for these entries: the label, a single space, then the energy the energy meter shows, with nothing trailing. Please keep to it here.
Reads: 19.98 kWh
